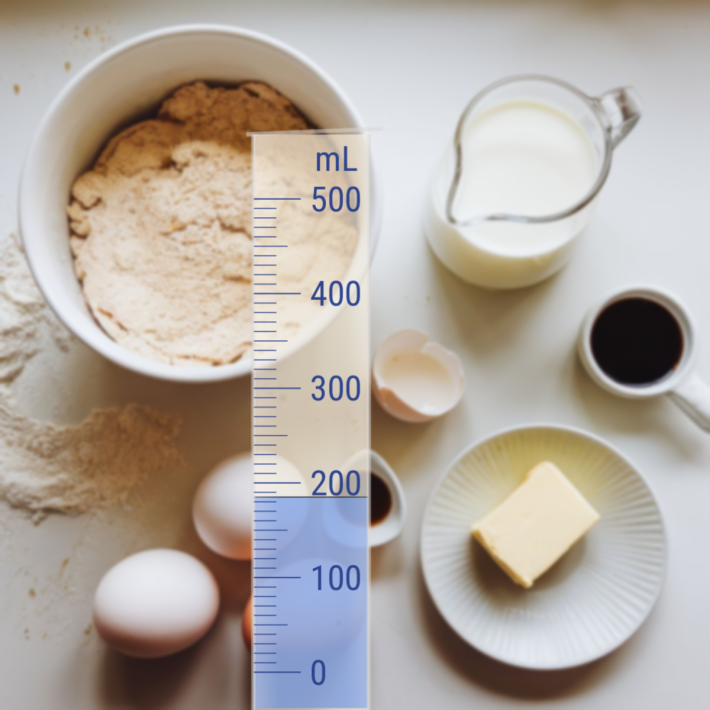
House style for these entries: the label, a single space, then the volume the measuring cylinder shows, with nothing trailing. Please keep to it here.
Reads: 185 mL
